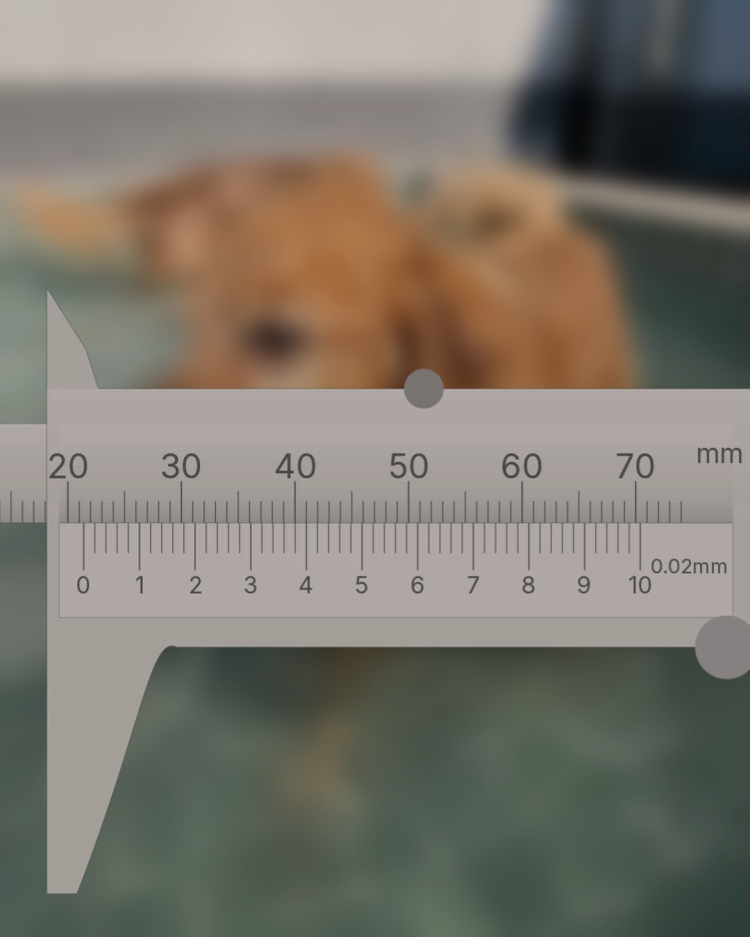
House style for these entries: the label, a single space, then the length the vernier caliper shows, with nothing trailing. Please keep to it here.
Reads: 21.4 mm
